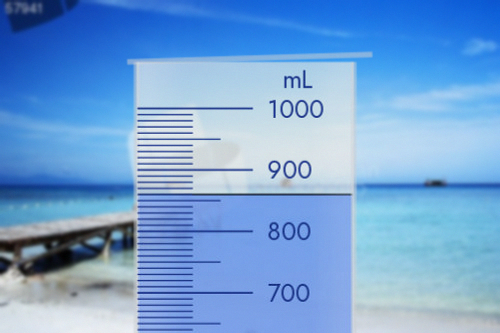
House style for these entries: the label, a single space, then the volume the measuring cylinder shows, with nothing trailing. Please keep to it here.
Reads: 860 mL
